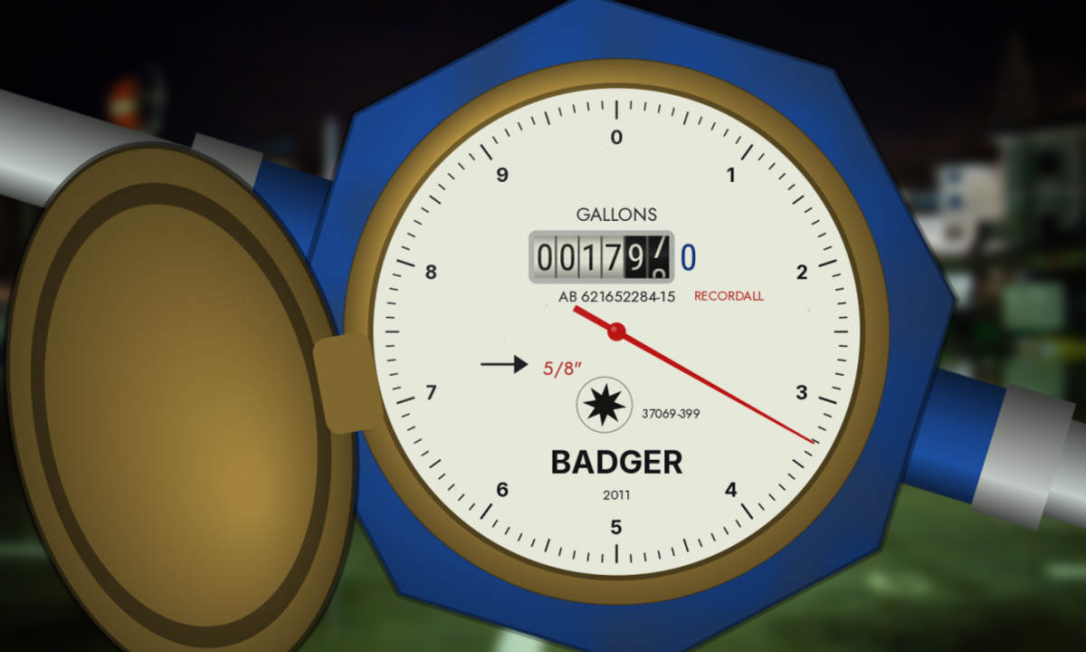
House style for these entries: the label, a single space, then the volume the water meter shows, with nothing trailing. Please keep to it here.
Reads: 17973.3 gal
